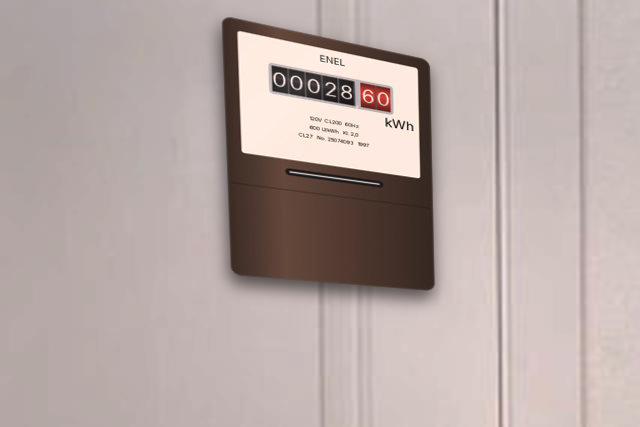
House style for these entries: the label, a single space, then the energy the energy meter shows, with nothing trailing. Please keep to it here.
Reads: 28.60 kWh
